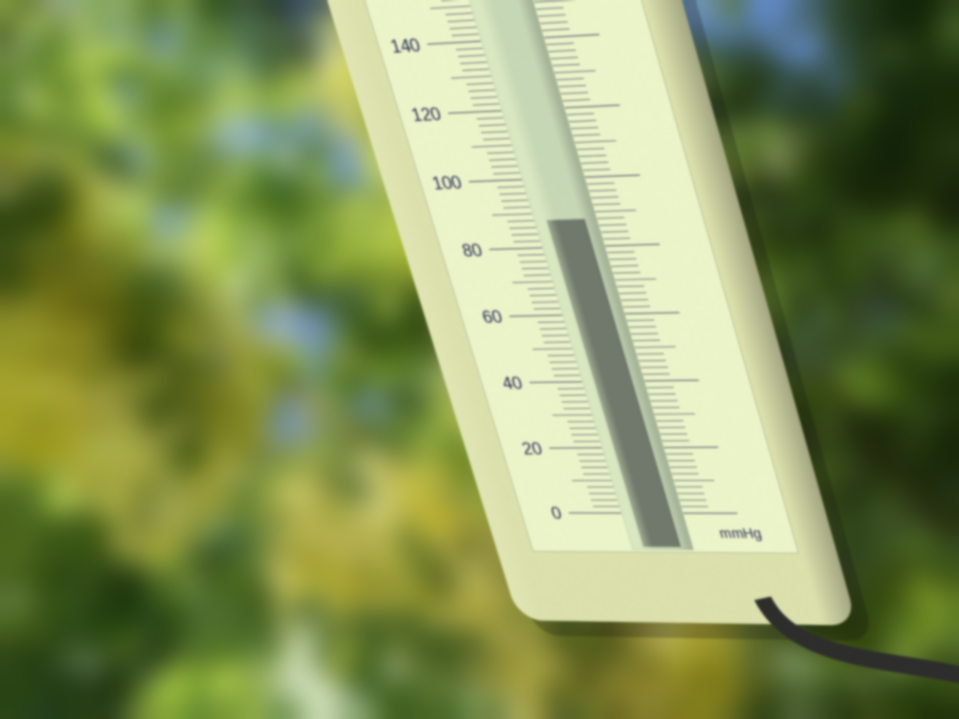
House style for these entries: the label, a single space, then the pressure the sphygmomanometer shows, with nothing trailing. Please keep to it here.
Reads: 88 mmHg
